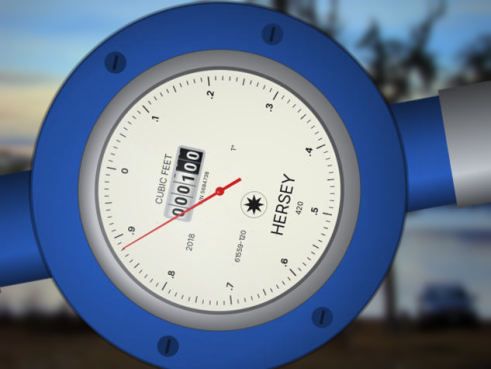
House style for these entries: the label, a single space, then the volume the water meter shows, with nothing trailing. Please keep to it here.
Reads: 99.88 ft³
